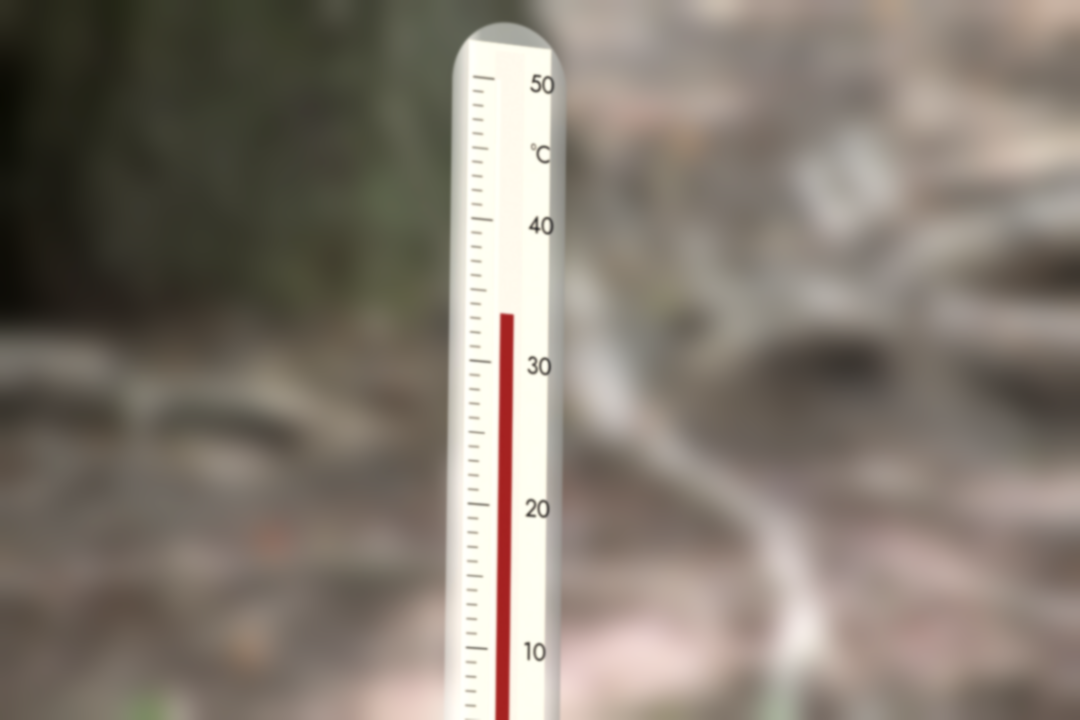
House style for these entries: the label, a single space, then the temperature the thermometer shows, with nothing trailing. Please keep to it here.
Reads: 33.5 °C
